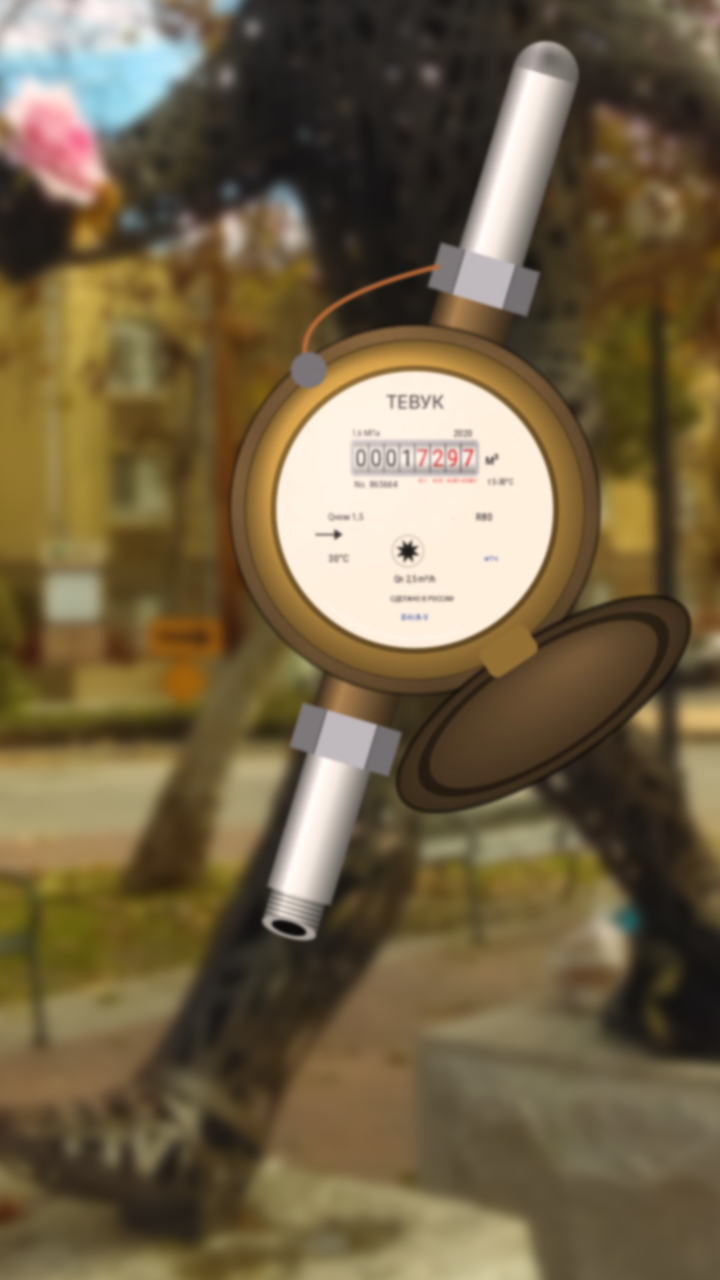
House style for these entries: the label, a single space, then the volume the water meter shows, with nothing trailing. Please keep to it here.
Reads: 1.7297 m³
